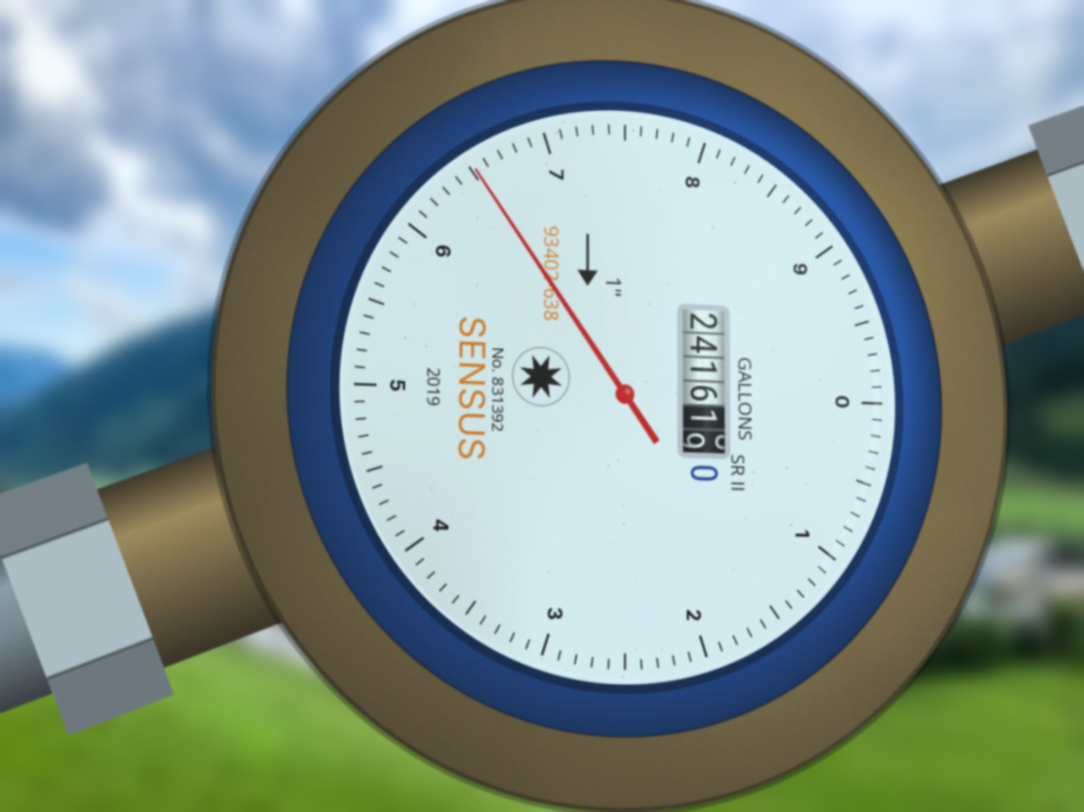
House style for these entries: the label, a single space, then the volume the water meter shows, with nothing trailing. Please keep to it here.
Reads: 2416186.5 gal
